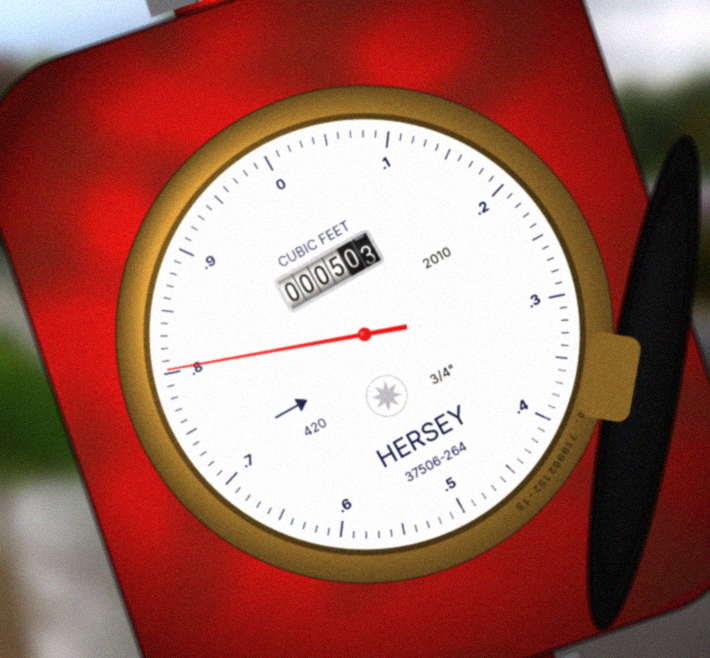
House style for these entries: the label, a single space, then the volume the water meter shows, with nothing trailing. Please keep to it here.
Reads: 502.80 ft³
